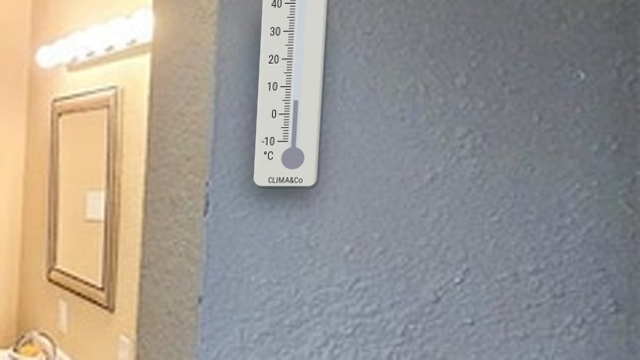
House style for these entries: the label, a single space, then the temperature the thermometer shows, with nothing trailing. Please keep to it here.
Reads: 5 °C
